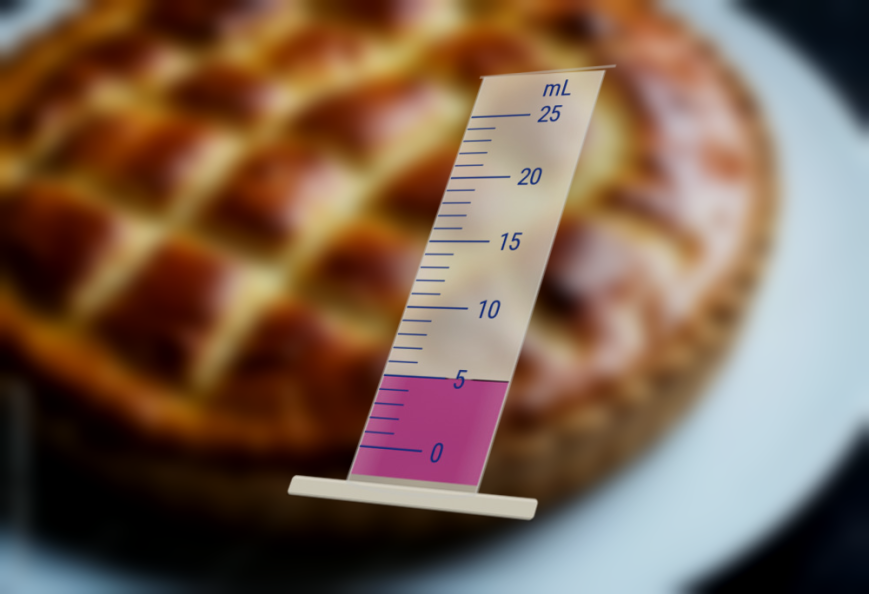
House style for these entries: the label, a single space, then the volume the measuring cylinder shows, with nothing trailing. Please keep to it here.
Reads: 5 mL
